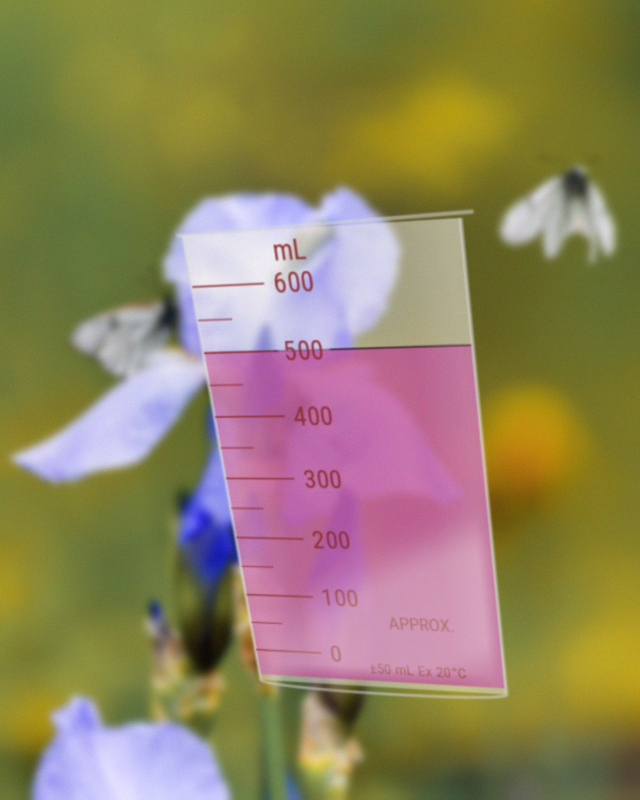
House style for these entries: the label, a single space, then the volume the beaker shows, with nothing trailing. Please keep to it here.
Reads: 500 mL
